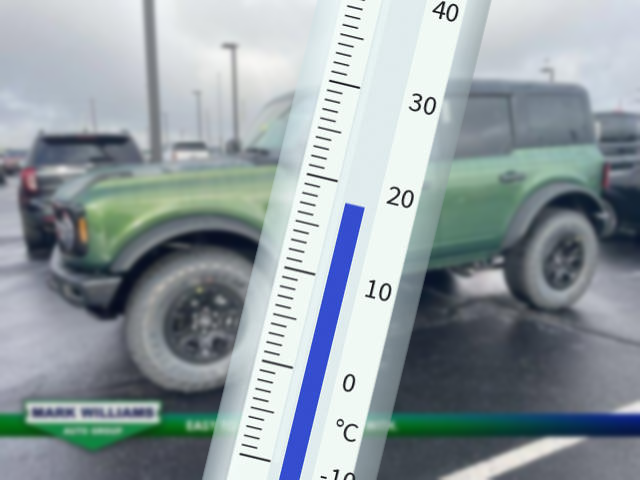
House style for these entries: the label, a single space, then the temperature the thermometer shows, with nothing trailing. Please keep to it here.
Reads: 18 °C
